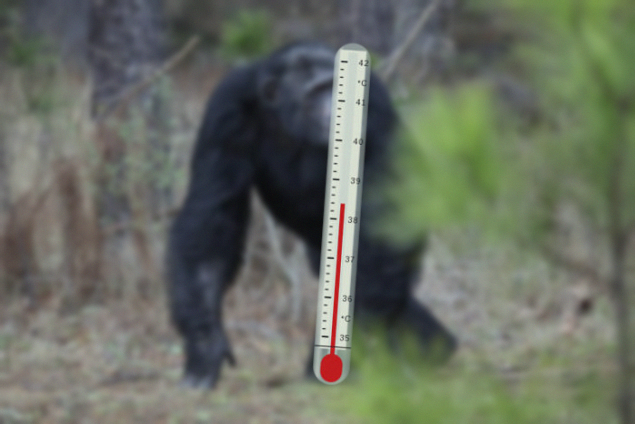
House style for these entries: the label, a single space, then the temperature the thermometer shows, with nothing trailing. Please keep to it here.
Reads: 38.4 °C
